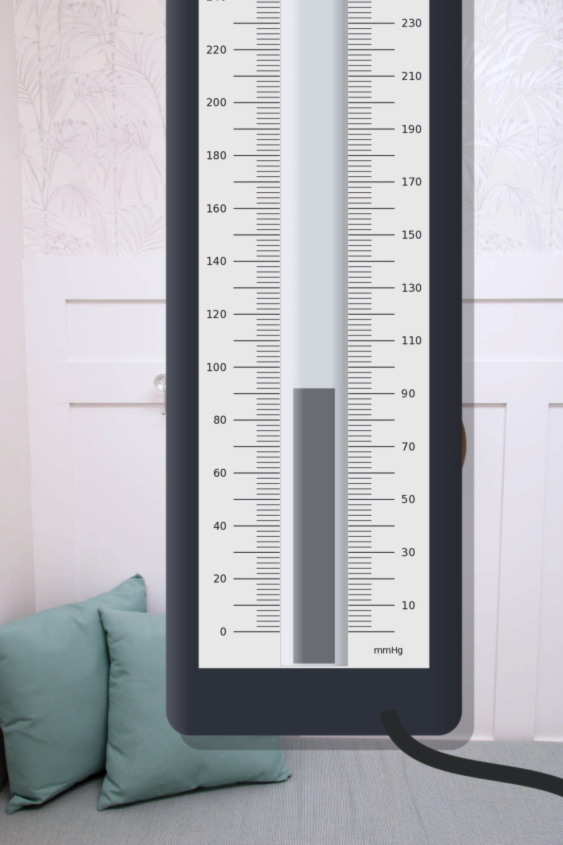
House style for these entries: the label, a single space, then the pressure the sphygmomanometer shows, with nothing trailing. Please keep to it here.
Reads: 92 mmHg
